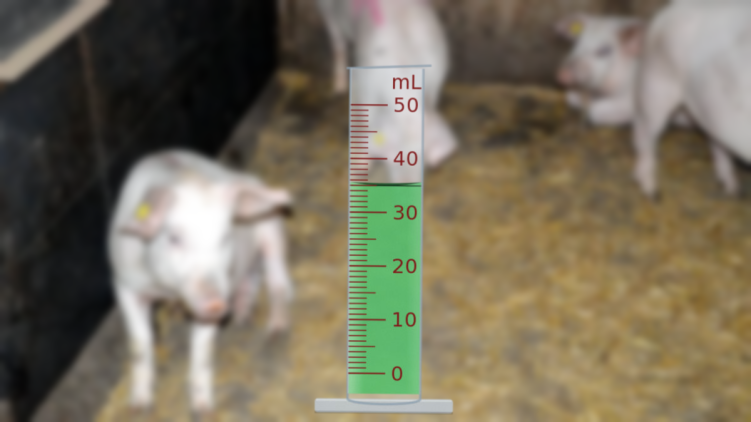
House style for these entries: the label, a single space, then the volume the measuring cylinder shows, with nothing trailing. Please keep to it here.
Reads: 35 mL
